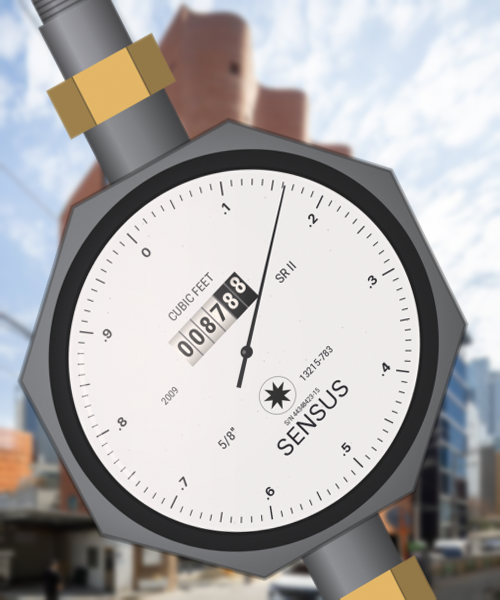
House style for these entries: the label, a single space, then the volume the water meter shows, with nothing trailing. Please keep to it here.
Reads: 8788.16 ft³
